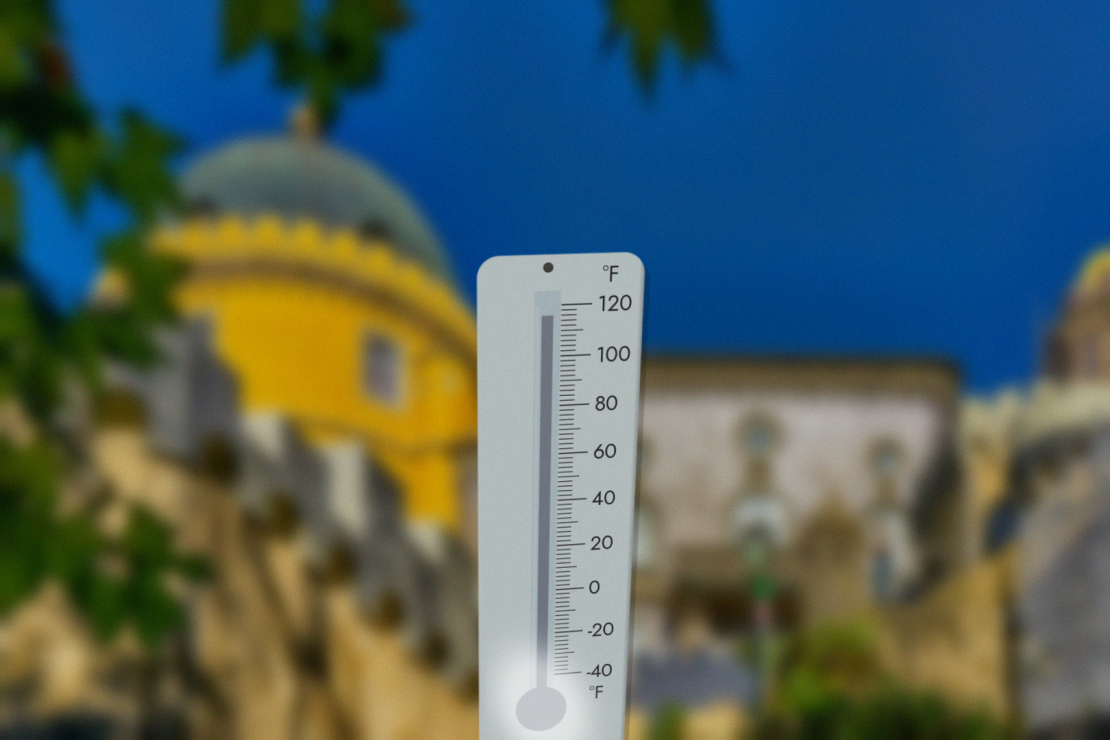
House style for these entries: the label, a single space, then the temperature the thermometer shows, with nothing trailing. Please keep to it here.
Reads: 116 °F
